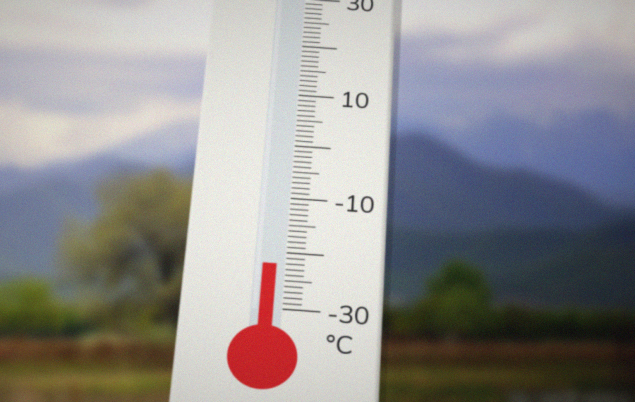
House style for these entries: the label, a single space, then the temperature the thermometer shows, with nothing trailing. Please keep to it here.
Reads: -22 °C
